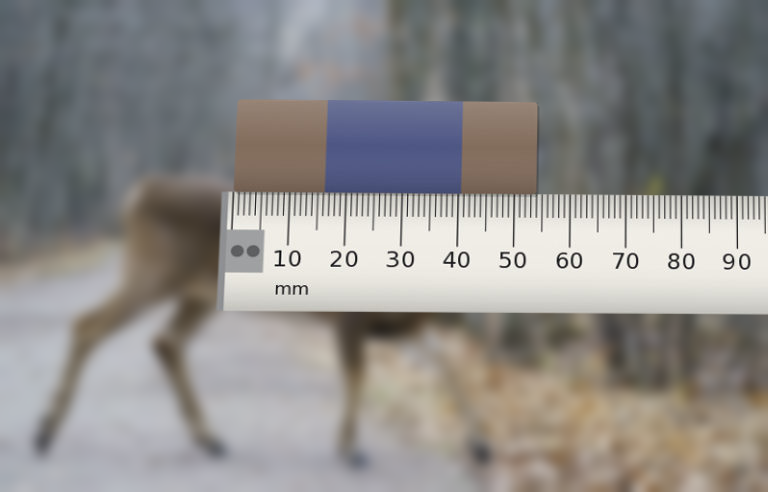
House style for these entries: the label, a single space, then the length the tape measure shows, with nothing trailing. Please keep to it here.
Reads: 54 mm
